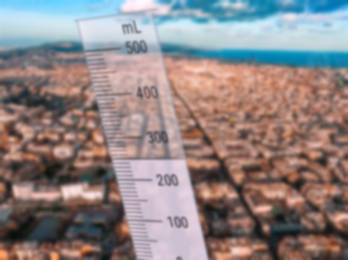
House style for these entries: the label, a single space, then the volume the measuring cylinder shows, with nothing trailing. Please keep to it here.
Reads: 250 mL
